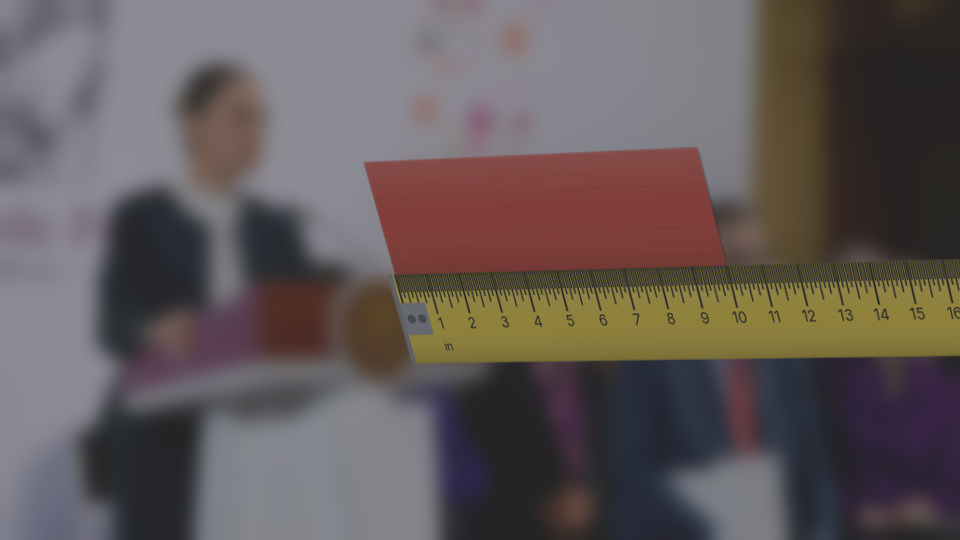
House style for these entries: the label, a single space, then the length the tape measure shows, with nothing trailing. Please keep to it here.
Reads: 10 in
